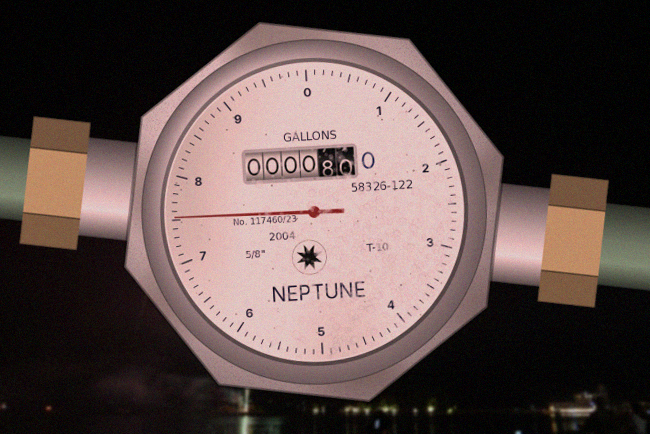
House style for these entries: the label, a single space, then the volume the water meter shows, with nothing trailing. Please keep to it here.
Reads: 797.5 gal
